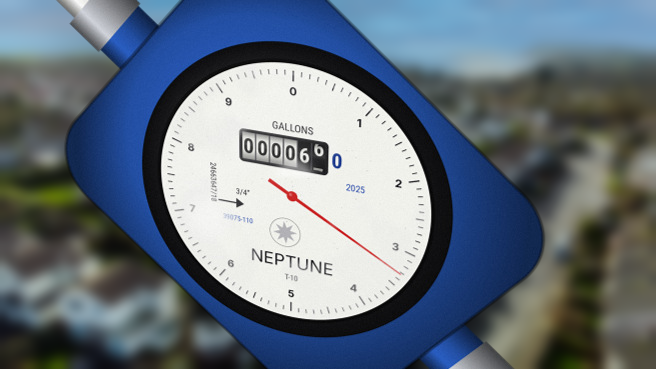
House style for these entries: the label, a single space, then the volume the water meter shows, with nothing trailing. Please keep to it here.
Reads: 663.3 gal
